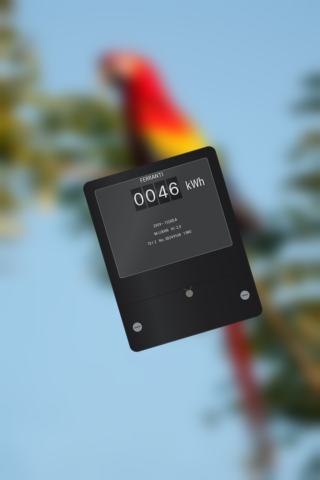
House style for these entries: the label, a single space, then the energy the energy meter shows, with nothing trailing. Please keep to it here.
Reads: 46 kWh
